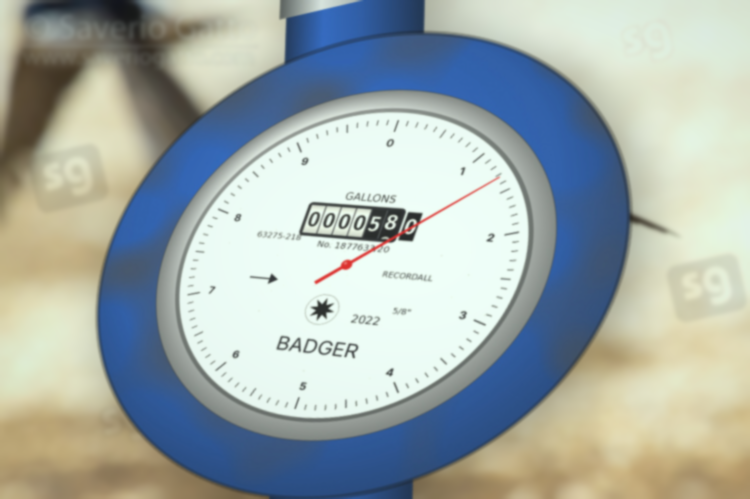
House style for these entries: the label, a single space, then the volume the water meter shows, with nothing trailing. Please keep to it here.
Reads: 581.3 gal
